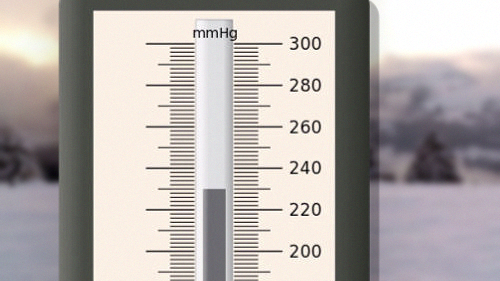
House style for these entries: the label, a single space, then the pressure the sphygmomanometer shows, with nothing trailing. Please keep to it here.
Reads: 230 mmHg
